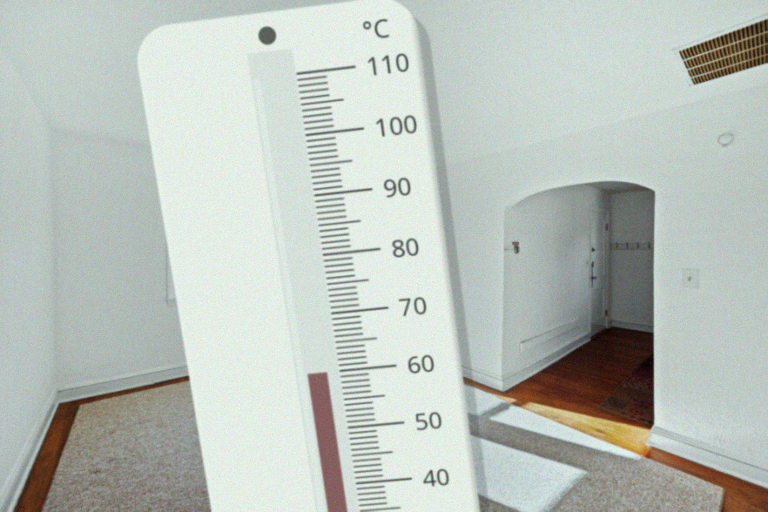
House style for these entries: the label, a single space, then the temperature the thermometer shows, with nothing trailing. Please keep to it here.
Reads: 60 °C
